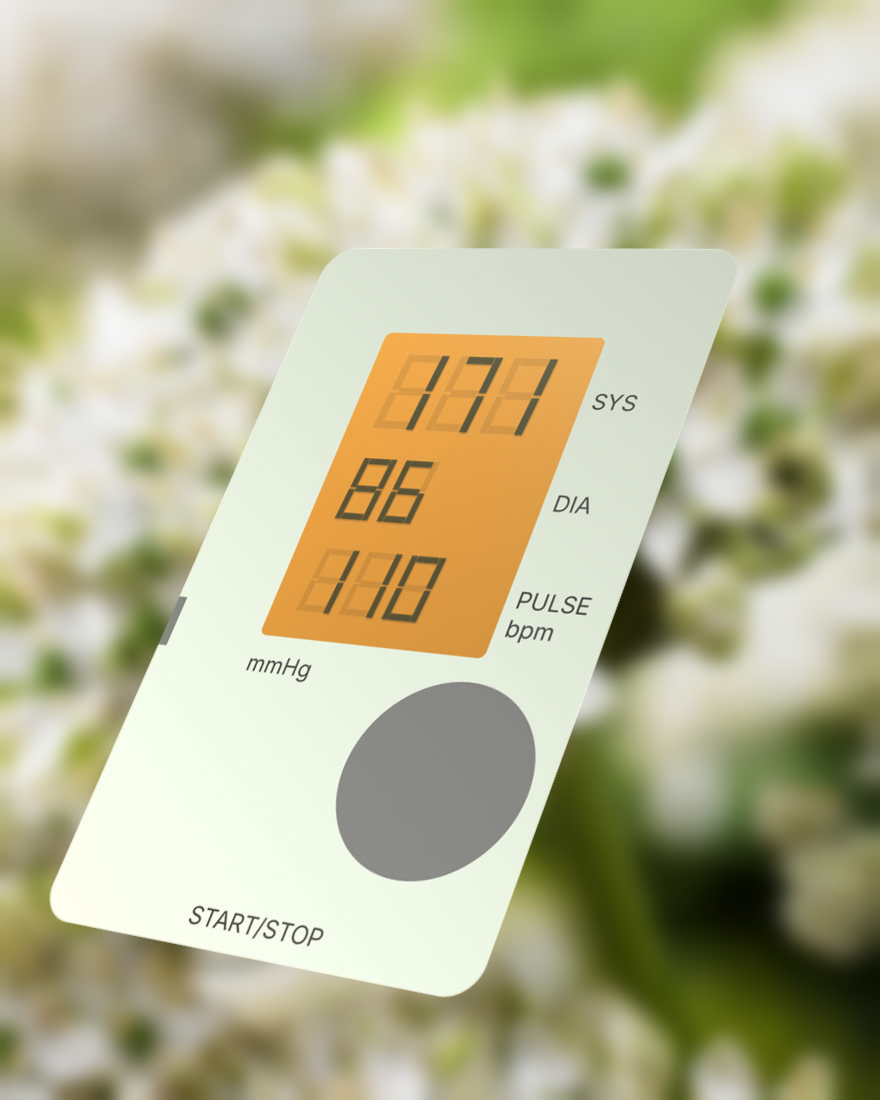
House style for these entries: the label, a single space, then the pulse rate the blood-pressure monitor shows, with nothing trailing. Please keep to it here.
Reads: 110 bpm
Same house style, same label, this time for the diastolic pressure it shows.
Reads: 86 mmHg
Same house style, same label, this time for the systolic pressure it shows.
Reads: 171 mmHg
